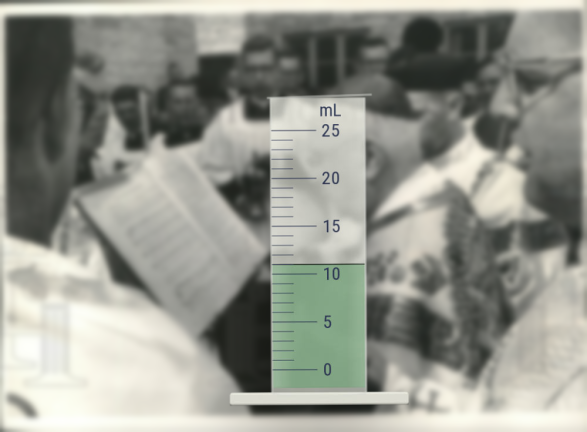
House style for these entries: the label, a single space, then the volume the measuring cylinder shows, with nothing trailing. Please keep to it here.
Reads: 11 mL
